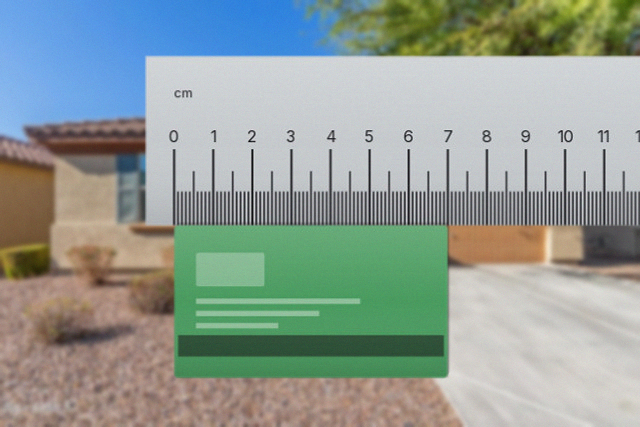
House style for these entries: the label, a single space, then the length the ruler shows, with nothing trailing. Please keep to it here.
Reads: 7 cm
